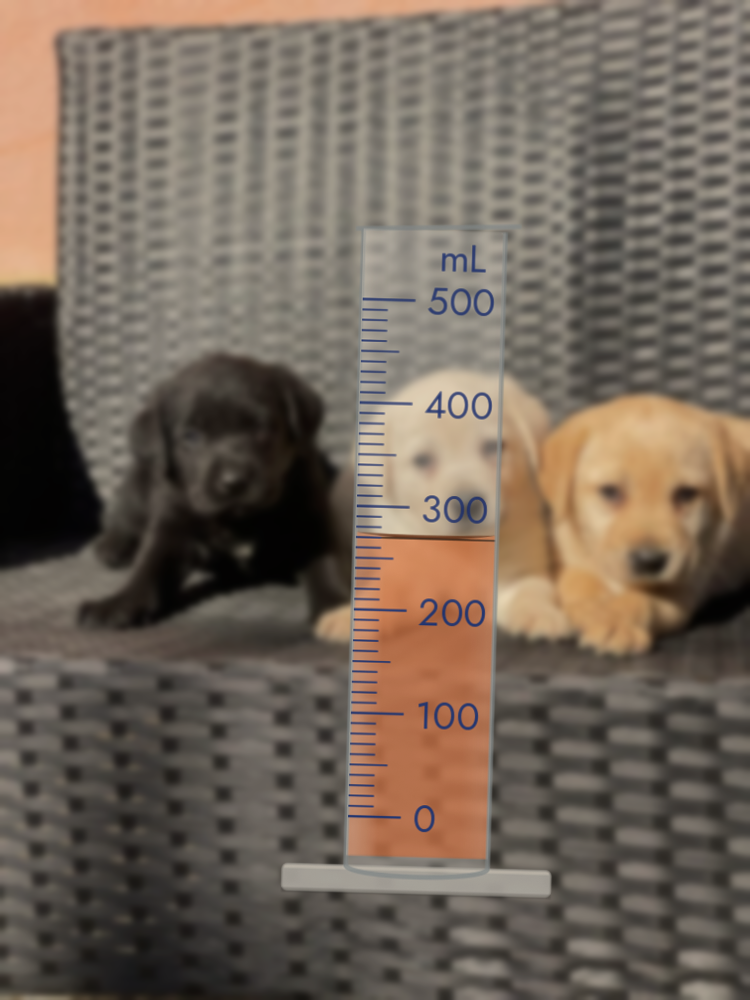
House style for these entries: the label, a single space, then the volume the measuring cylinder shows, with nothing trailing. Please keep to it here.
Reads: 270 mL
